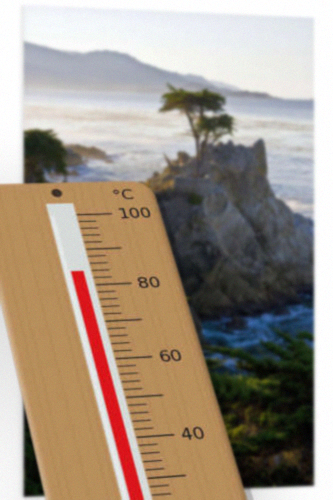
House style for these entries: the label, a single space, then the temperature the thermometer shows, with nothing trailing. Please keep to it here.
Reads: 84 °C
